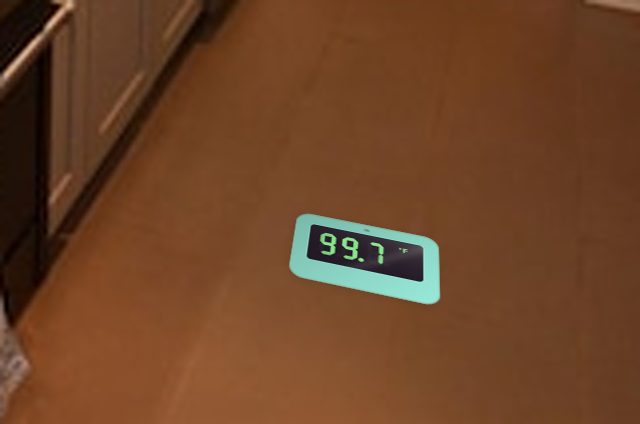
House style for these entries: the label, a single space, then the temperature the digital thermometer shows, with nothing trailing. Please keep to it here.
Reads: 99.7 °F
